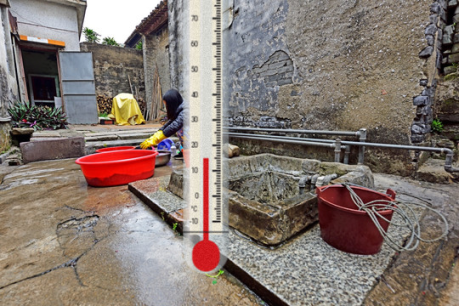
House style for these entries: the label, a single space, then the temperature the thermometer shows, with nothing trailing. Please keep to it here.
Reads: 15 °C
